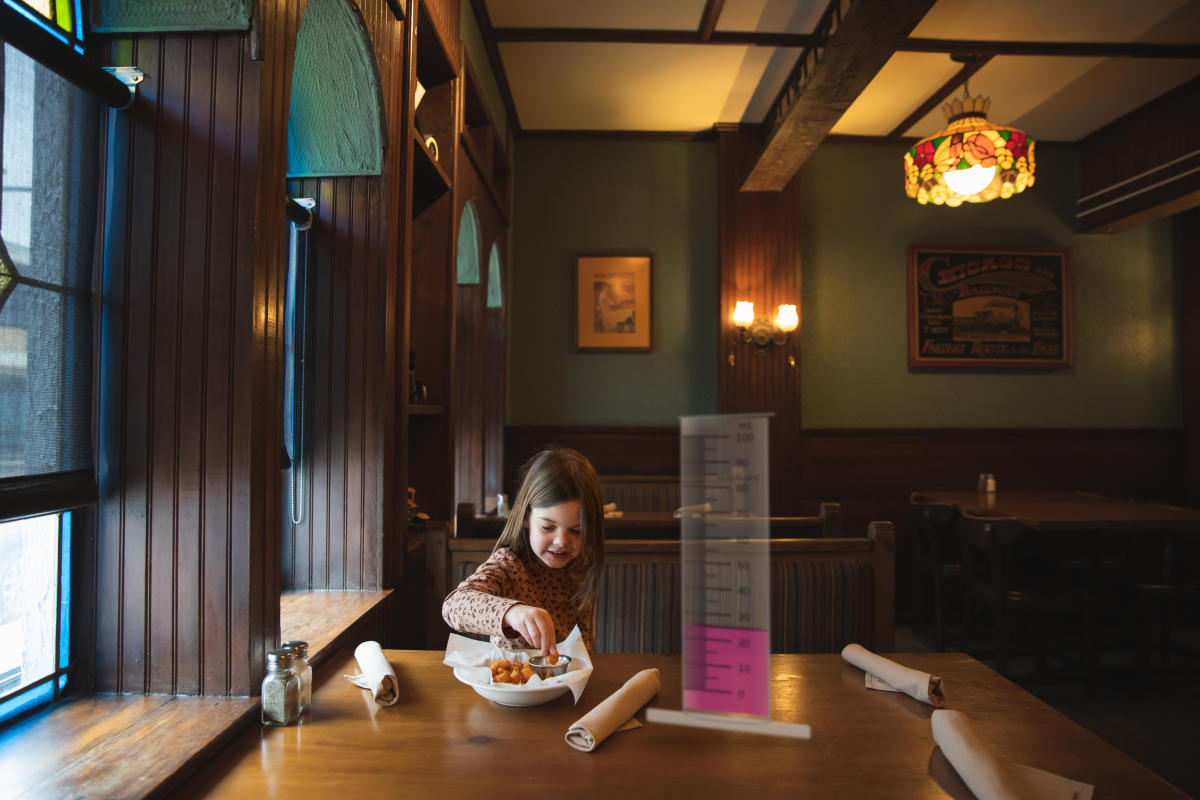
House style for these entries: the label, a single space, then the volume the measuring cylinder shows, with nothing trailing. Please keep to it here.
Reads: 25 mL
